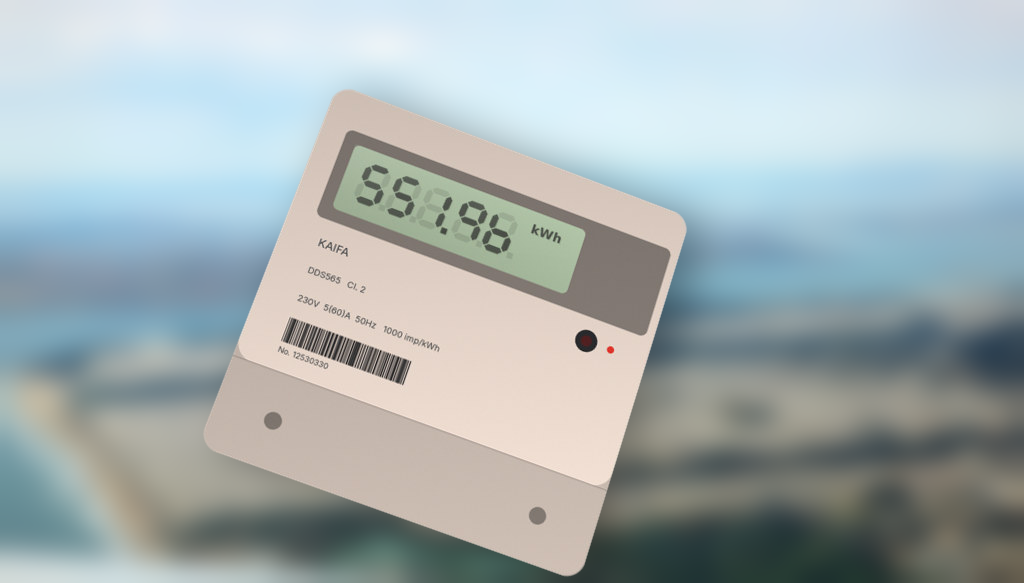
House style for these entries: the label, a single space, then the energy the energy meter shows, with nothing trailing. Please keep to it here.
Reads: 551.96 kWh
